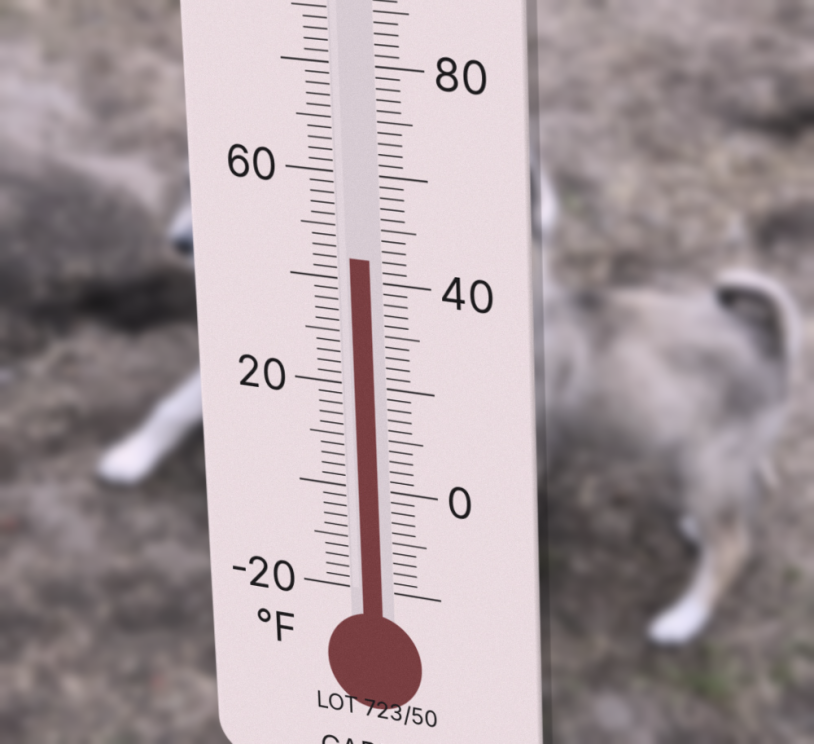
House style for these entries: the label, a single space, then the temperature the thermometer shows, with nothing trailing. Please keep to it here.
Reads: 44 °F
